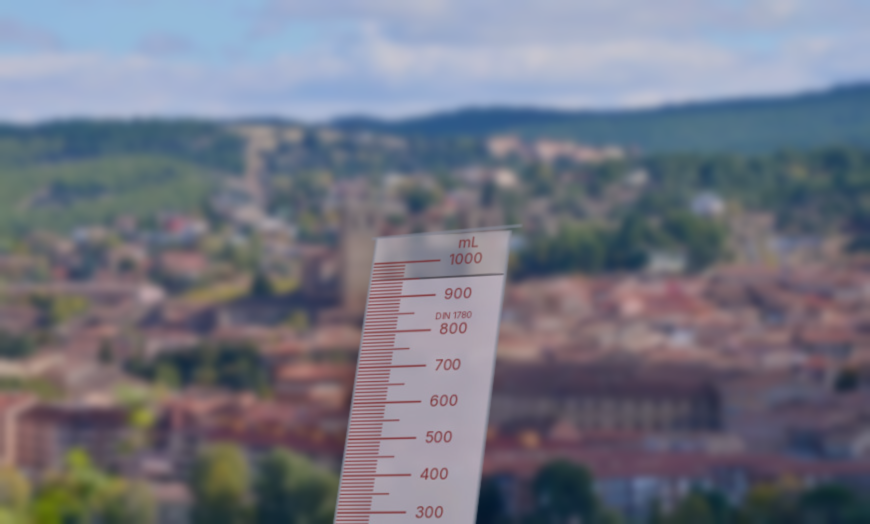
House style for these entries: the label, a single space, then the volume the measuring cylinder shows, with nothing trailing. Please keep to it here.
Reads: 950 mL
